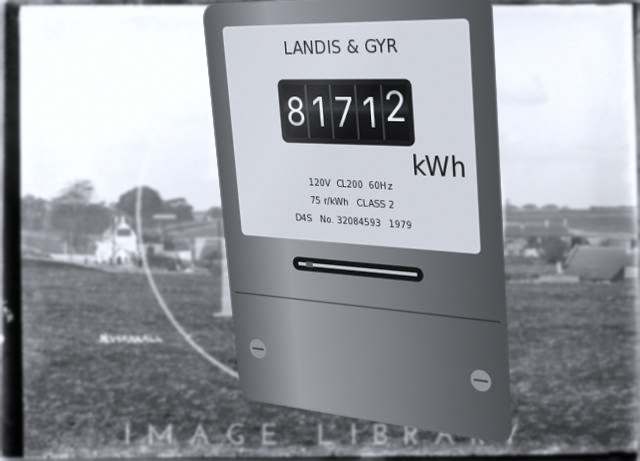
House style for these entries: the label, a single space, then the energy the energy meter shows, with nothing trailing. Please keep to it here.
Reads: 81712 kWh
